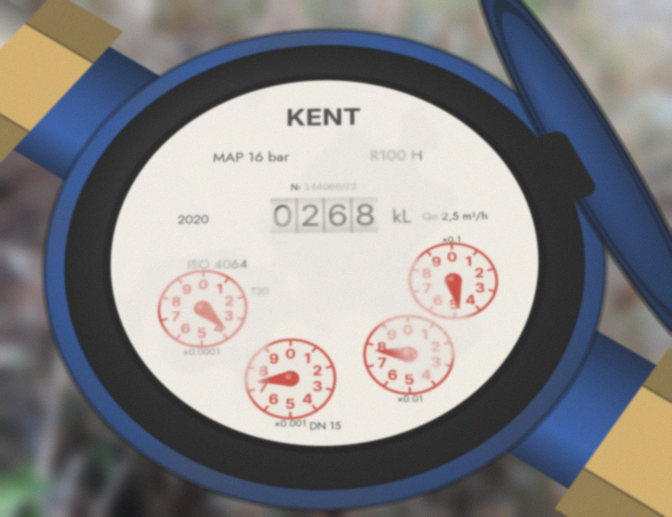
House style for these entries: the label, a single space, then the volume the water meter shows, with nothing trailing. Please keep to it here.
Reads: 268.4773 kL
